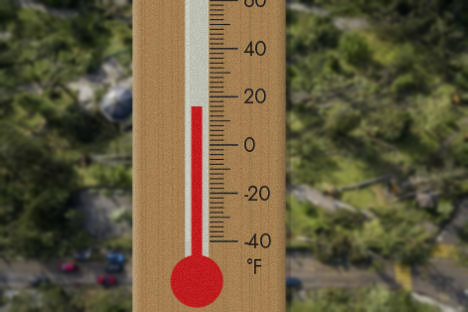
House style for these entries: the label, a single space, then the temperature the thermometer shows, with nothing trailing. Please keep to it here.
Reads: 16 °F
